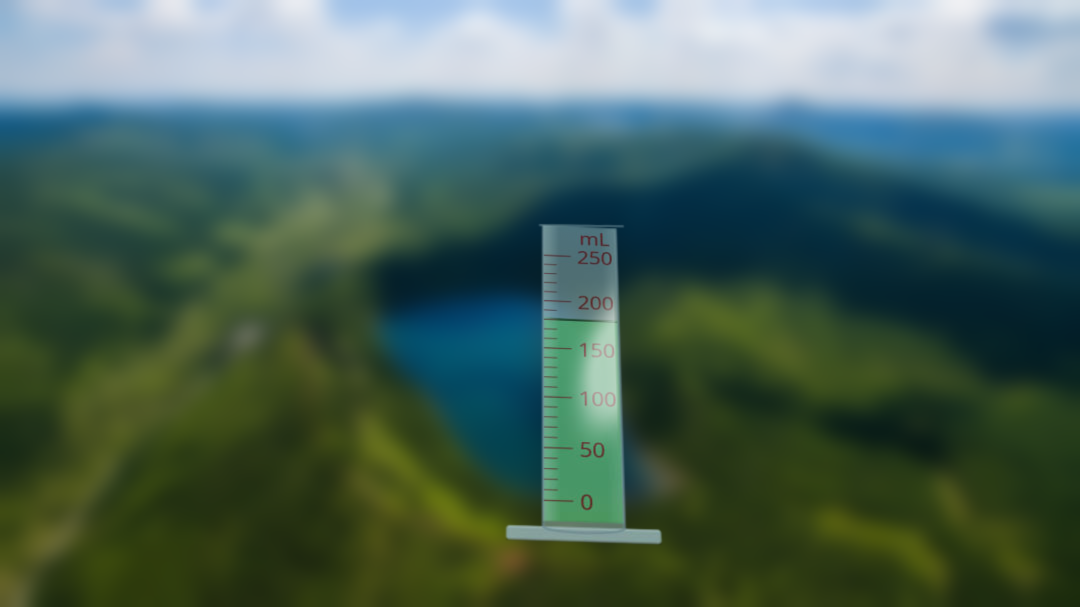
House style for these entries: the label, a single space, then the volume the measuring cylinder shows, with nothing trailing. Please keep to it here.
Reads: 180 mL
